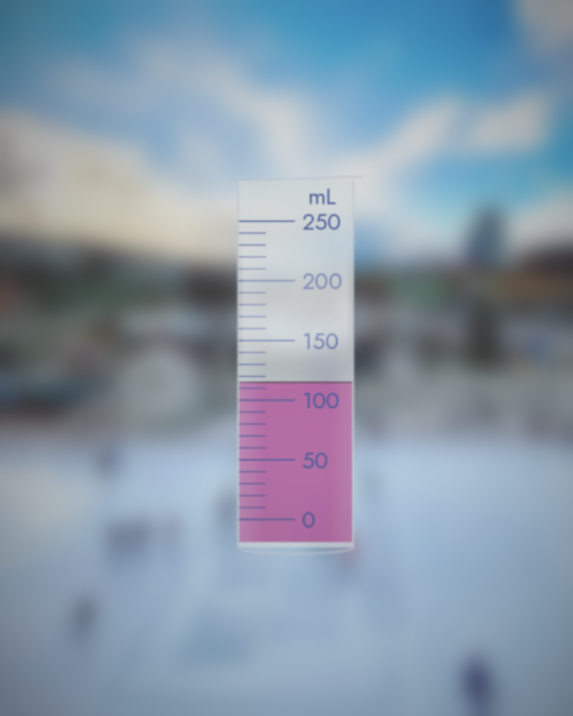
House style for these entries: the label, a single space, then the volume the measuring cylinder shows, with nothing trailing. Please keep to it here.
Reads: 115 mL
